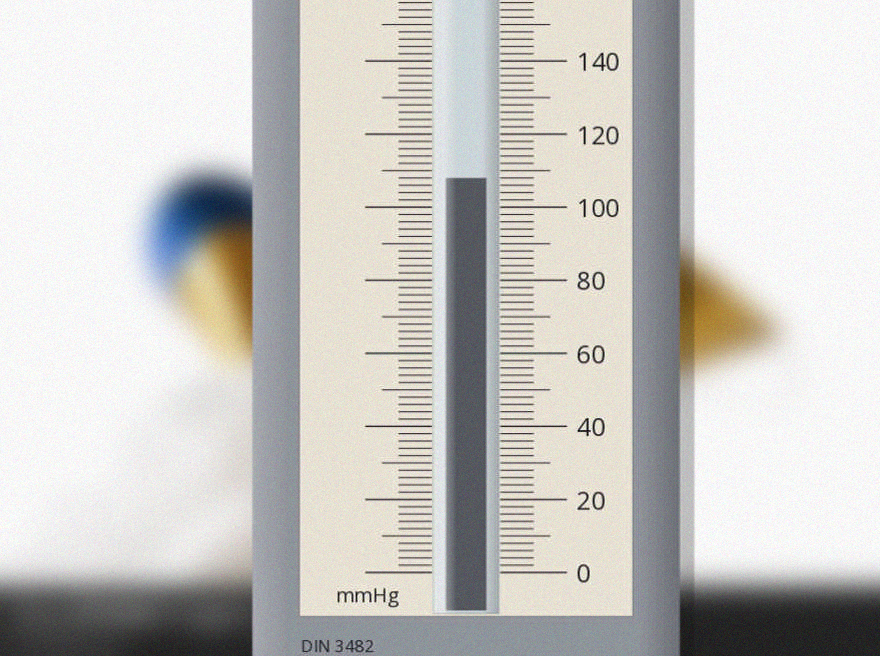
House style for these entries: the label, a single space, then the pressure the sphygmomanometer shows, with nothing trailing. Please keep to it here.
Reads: 108 mmHg
